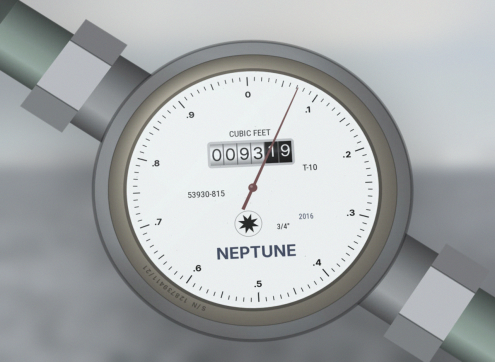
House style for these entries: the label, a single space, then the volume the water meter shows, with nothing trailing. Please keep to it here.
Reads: 9319.07 ft³
